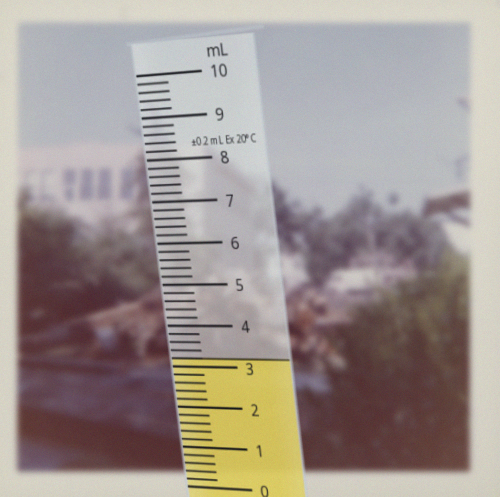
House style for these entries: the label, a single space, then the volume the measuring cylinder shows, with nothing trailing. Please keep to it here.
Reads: 3.2 mL
